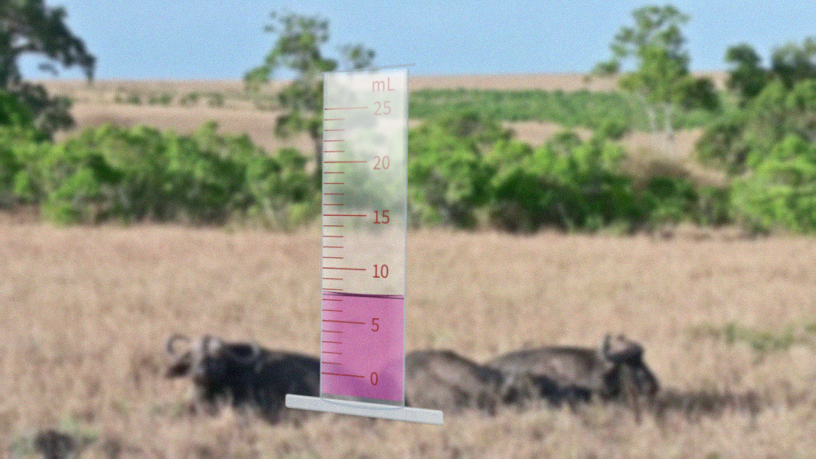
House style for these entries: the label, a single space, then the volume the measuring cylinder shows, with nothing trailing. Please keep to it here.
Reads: 7.5 mL
